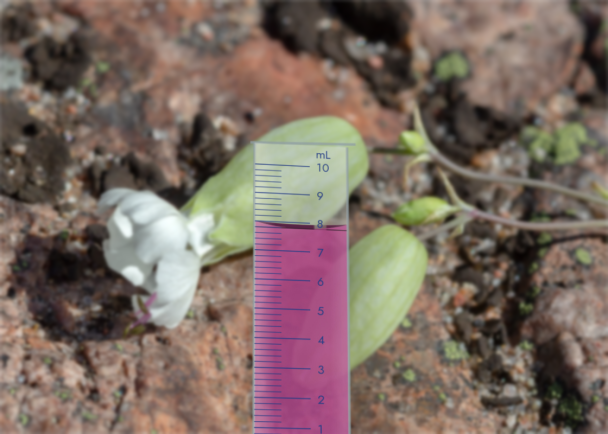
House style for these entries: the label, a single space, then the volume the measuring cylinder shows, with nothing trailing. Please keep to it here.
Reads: 7.8 mL
